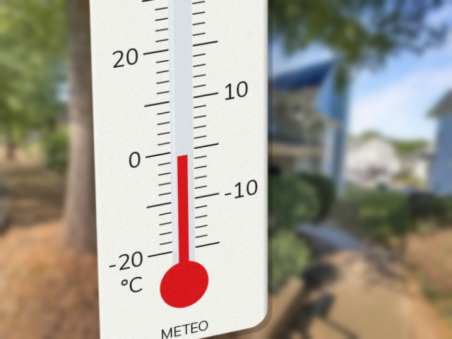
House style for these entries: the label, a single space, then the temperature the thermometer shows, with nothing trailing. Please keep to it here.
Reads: -1 °C
